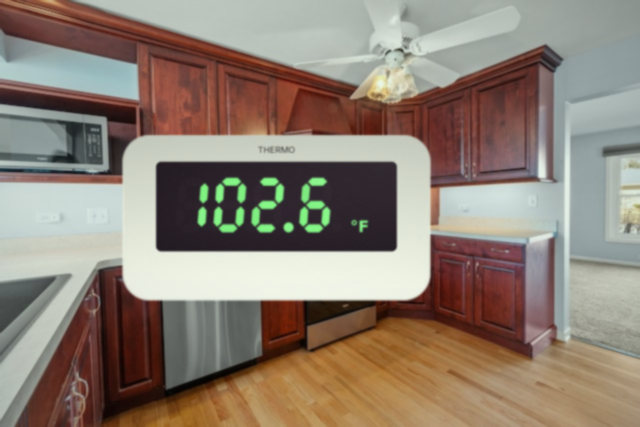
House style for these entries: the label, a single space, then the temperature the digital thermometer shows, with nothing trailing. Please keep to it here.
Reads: 102.6 °F
